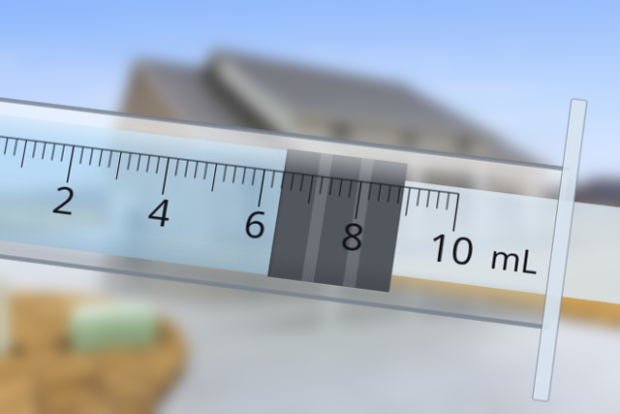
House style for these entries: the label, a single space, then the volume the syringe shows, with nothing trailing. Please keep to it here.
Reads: 6.4 mL
